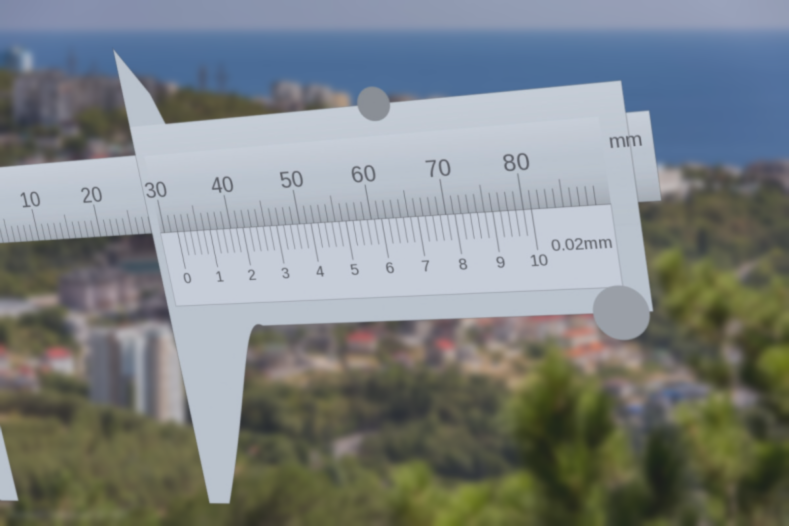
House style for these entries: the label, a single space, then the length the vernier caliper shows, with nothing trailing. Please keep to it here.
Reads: 32.0 mm
